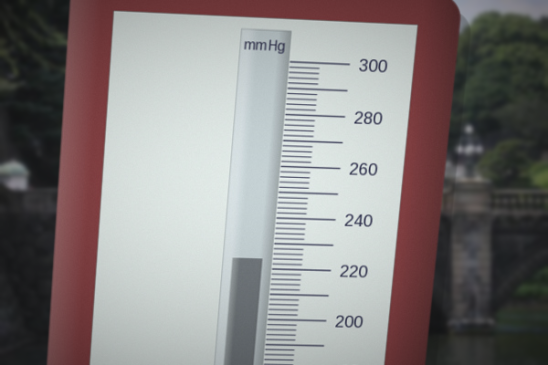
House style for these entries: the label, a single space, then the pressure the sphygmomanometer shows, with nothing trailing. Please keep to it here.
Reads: 224 mmHg
